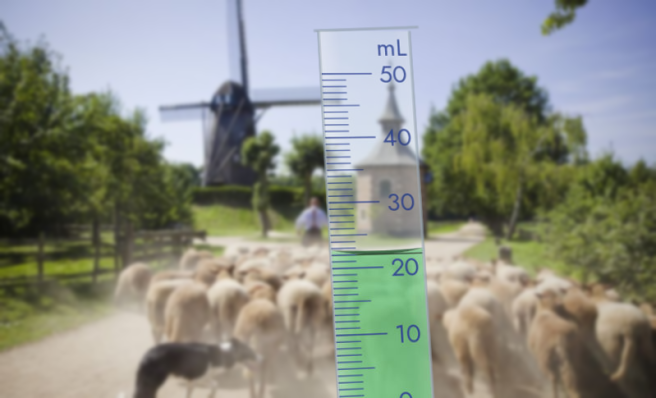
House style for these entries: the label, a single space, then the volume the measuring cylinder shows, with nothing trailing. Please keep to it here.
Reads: 22 mL
